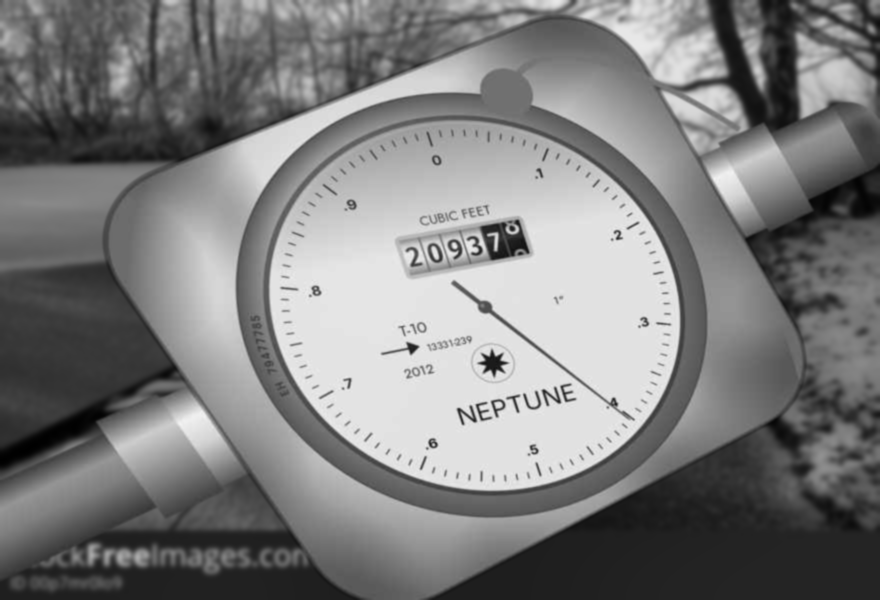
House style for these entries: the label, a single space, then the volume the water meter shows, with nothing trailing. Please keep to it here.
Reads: 209378.40 ft³
